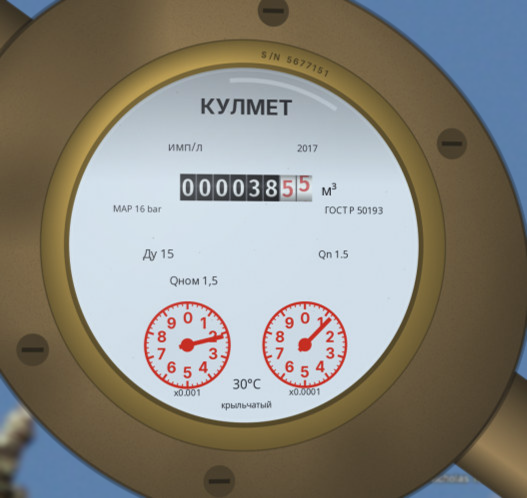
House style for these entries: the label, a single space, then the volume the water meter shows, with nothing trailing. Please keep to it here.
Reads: 38.5521 m³
